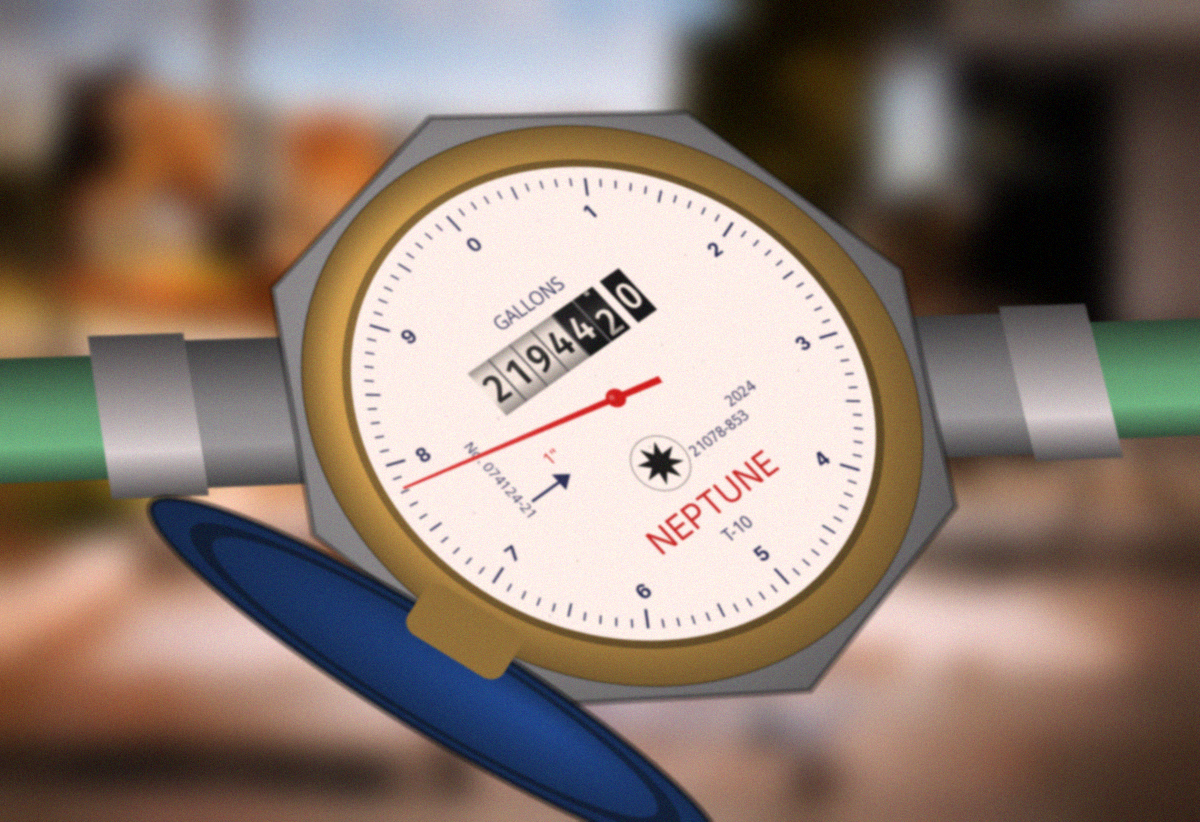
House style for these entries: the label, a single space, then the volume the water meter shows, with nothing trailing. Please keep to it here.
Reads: 2194417.8 gal
